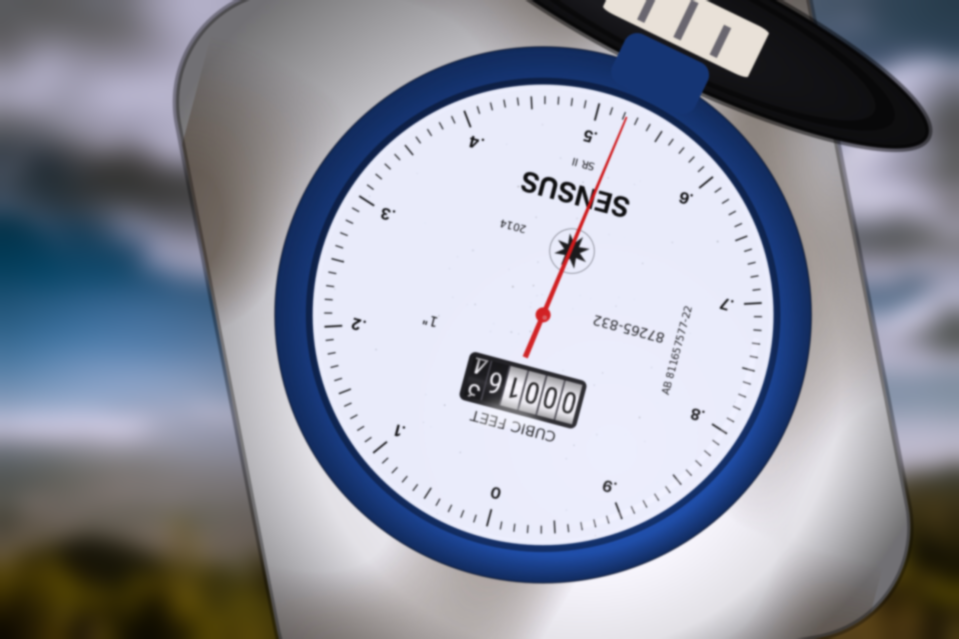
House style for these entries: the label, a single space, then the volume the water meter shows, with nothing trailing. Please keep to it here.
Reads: 163.52 ft³
